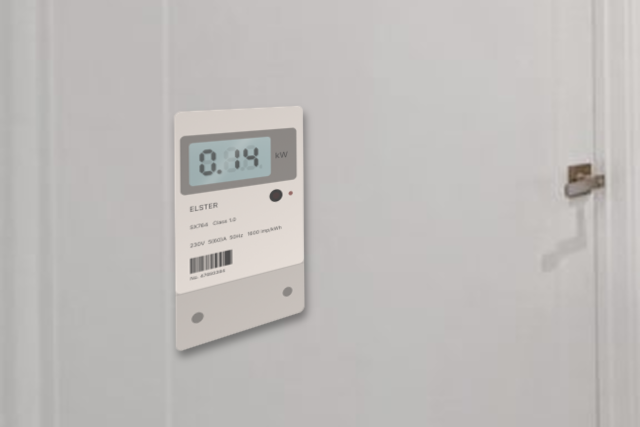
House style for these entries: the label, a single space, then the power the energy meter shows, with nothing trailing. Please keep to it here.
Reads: 0.14 kW
